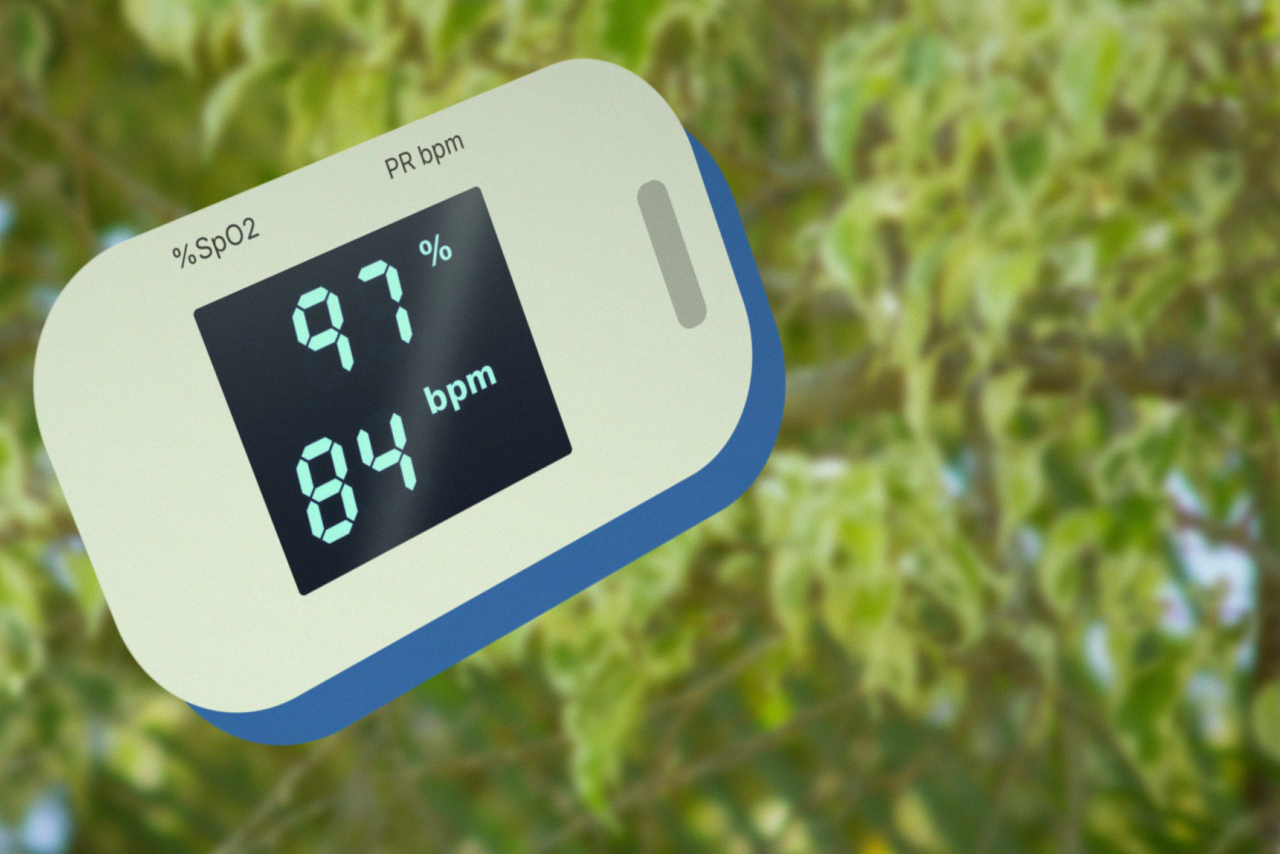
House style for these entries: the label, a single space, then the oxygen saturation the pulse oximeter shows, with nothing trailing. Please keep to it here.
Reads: 97 %
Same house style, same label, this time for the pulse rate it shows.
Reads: 84 bpm
